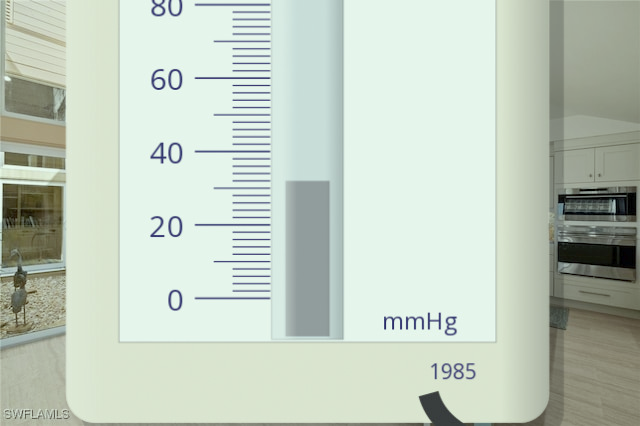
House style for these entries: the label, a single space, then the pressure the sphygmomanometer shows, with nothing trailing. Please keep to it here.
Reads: 32 mmHg
